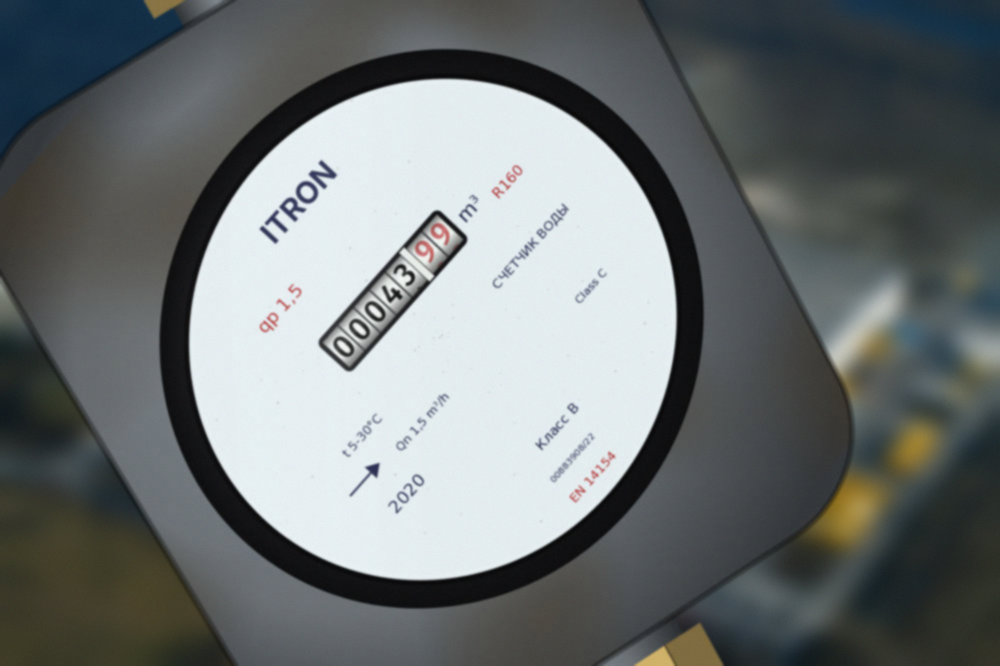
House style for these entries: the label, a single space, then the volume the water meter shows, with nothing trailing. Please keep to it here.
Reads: 43.99 m³
